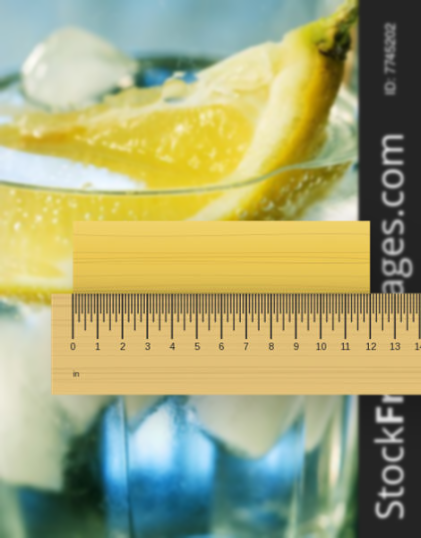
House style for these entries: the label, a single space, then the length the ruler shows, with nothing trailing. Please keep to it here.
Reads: 12 in
